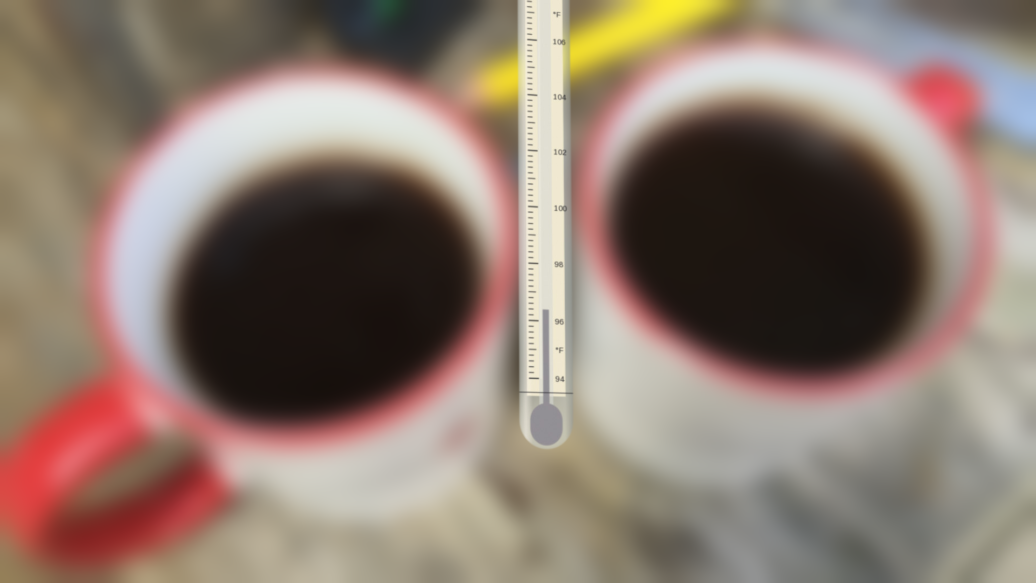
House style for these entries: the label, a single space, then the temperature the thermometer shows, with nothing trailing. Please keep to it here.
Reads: 96.4 °F
